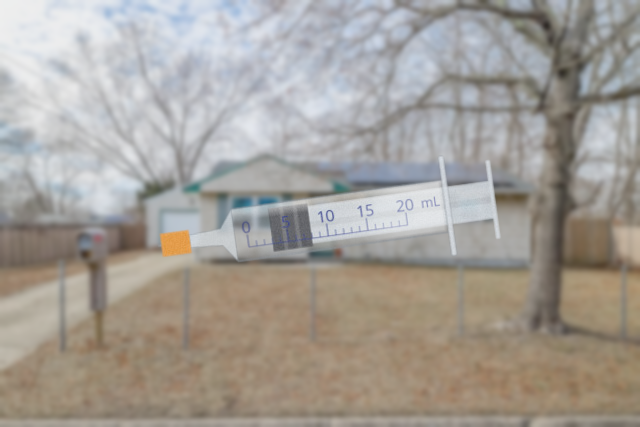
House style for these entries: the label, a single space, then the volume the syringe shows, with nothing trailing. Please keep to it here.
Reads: 3 mL
